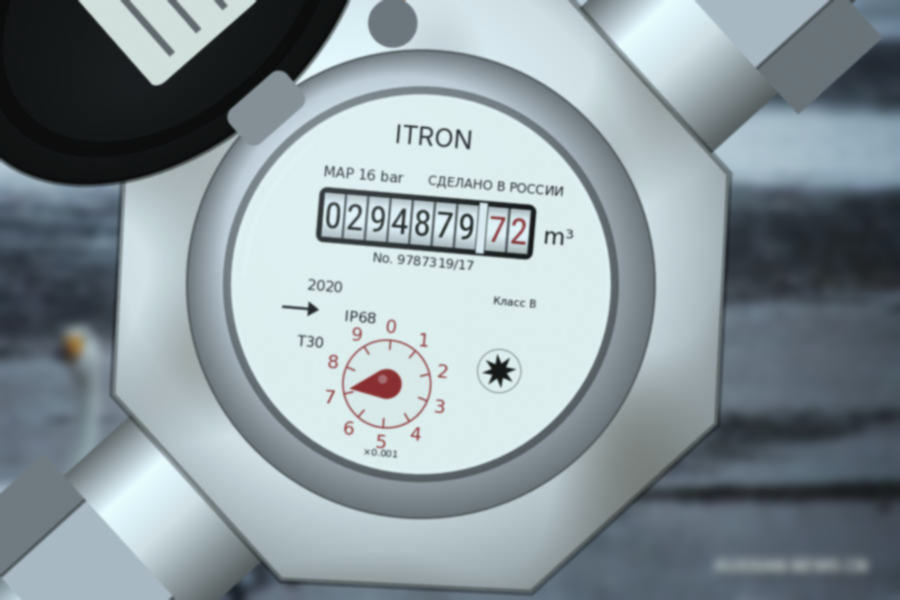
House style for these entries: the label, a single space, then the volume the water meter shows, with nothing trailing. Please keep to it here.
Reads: 294879.727 m³
